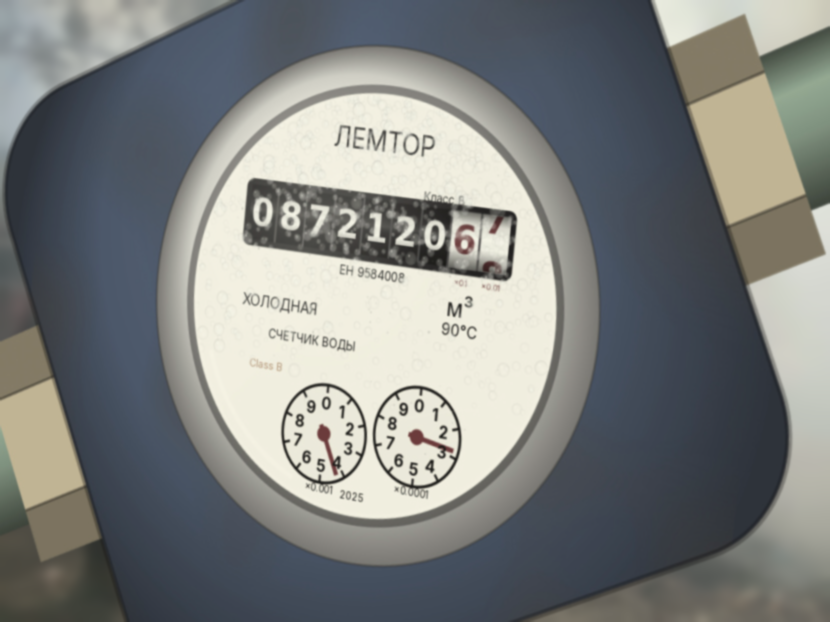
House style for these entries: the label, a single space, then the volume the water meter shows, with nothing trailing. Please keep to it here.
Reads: 872120.6742 m³
